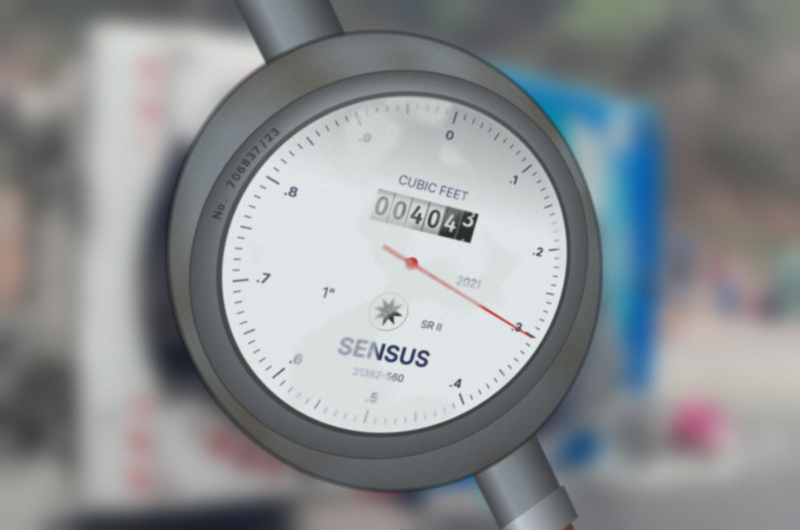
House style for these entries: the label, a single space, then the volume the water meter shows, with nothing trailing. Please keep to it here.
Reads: 4043.30 ft³
